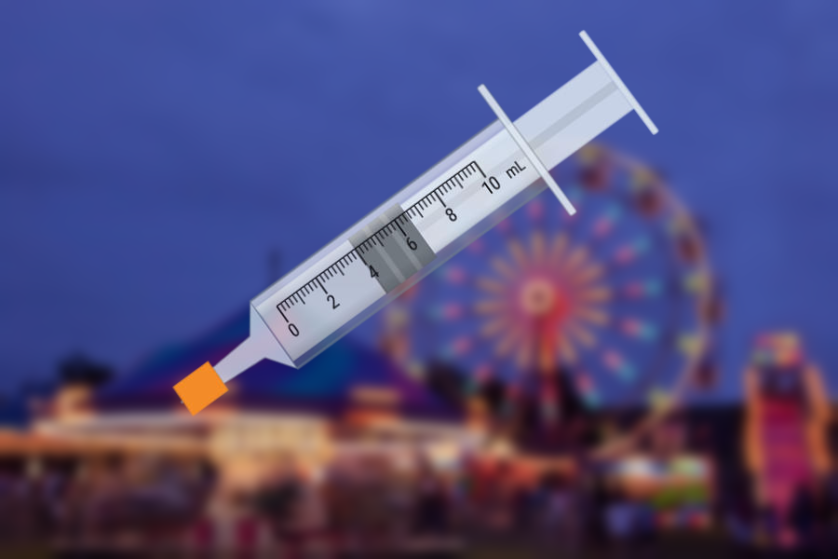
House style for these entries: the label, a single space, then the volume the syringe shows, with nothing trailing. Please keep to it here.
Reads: 4 mL
